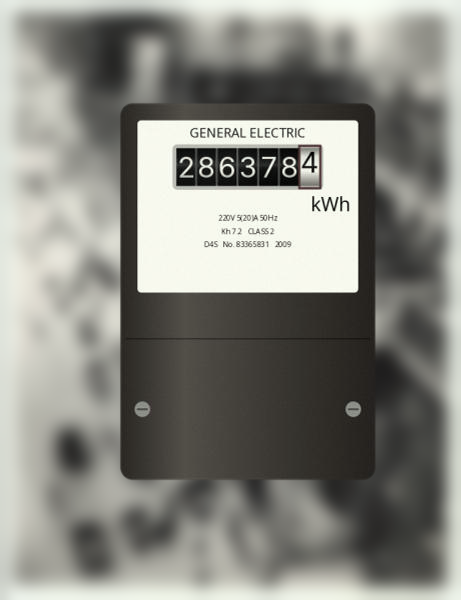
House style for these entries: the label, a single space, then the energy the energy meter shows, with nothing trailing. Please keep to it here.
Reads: 286378.4 kWh
